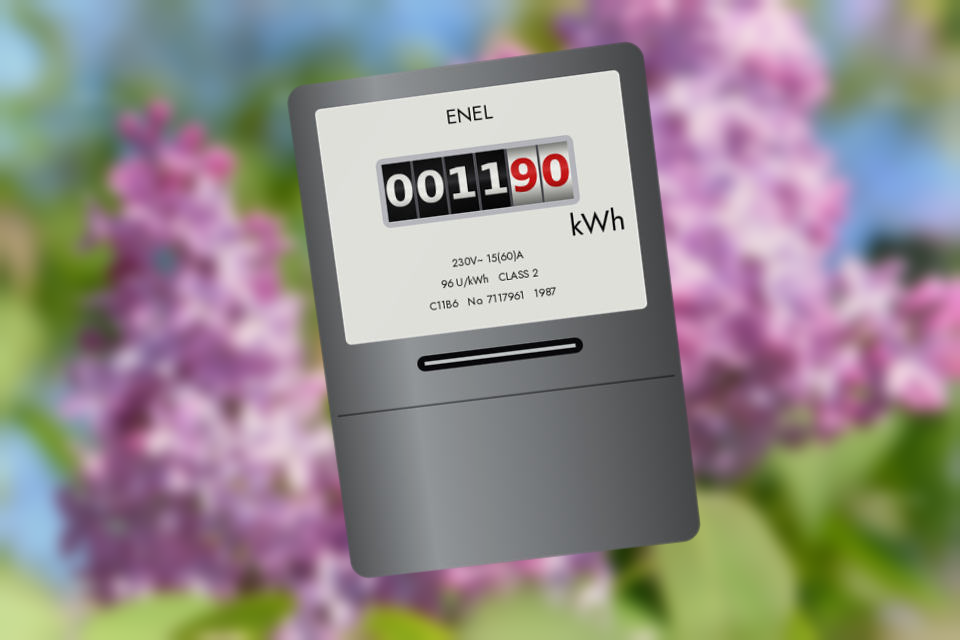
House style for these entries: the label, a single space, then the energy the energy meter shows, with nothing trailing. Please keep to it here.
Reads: 11.90 kWh
